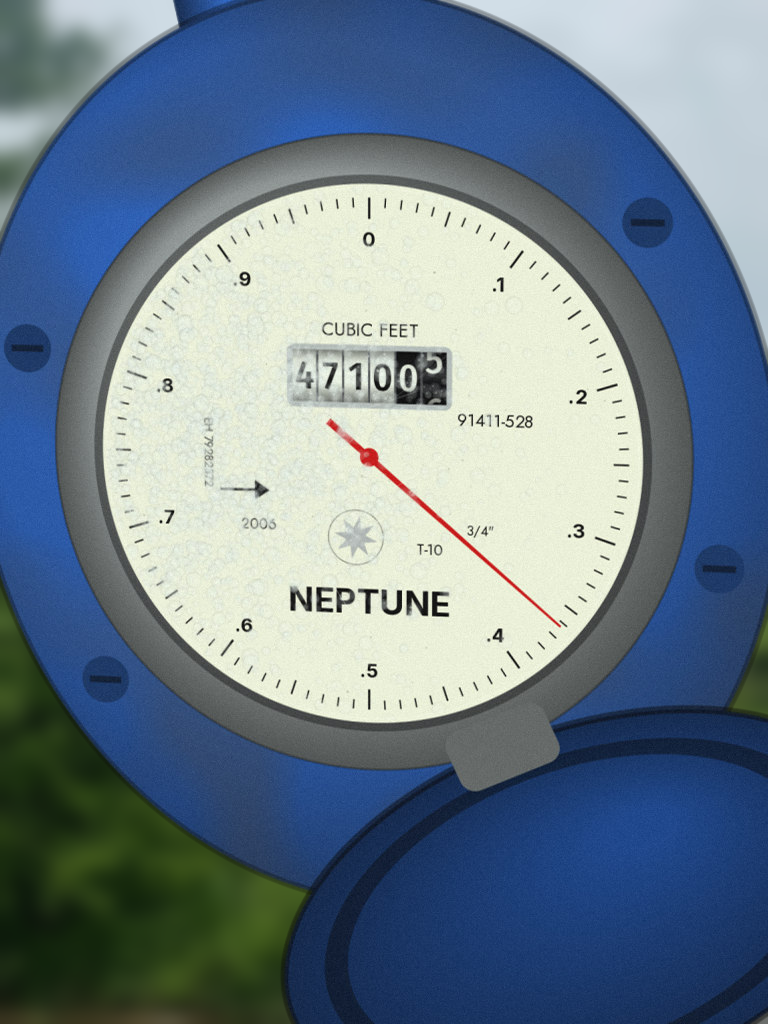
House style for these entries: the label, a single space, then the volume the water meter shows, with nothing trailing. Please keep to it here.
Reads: 471005.36 ft³
